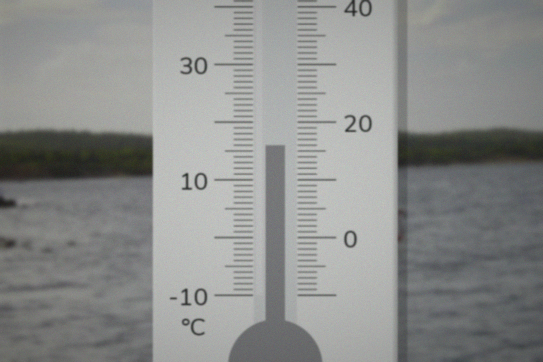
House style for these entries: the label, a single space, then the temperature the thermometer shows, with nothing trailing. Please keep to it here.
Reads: 16 °C
